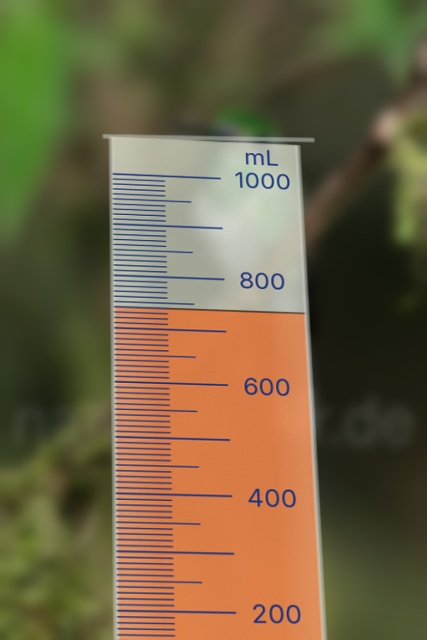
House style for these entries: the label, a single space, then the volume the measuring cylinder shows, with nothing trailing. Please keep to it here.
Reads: 740 mL
